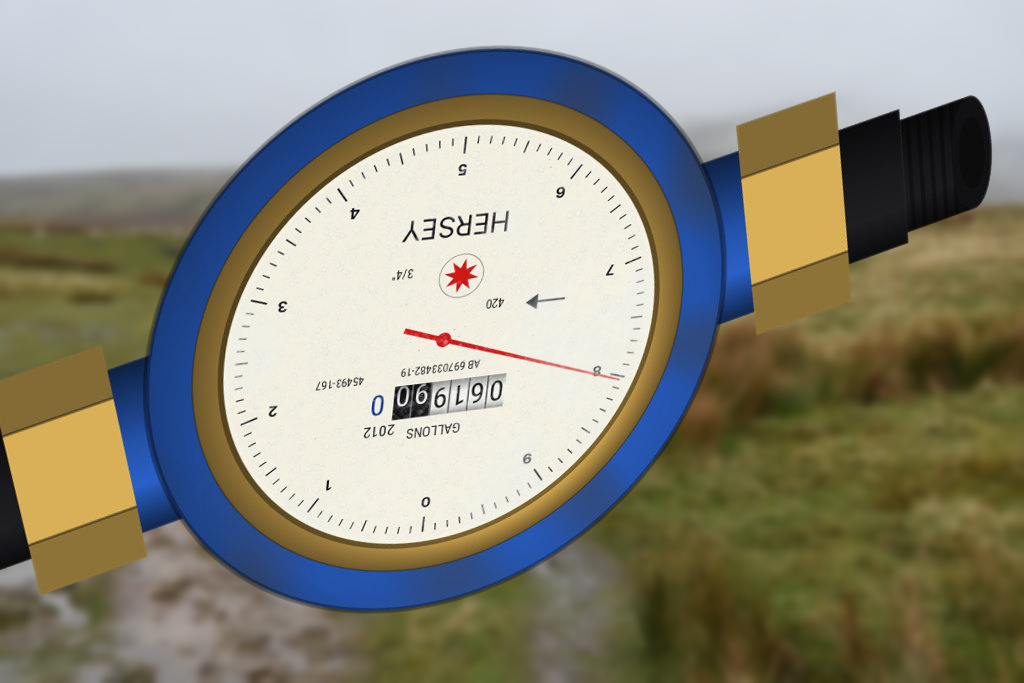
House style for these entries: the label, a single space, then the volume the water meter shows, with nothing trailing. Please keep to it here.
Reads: 619898.0 gal
